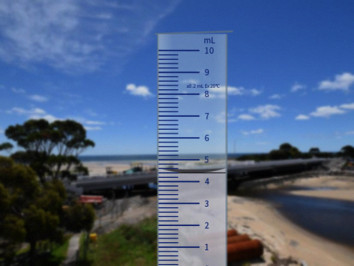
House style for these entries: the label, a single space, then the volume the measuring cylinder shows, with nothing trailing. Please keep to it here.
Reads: 4.4 mL
